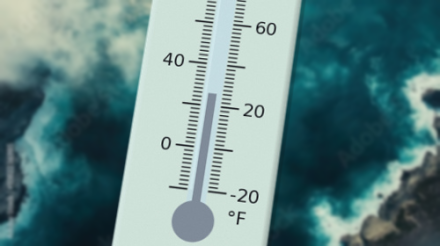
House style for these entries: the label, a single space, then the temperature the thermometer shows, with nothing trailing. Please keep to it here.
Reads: 26 °F
